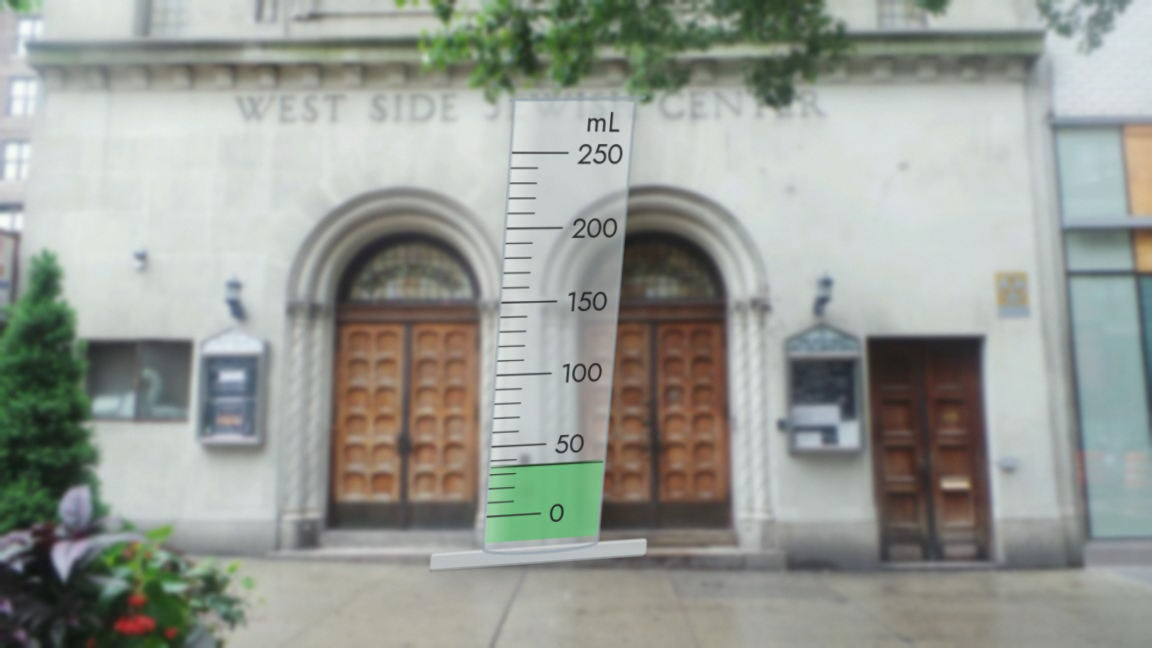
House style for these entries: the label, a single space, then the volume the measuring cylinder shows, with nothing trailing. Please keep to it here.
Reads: 35 mL
